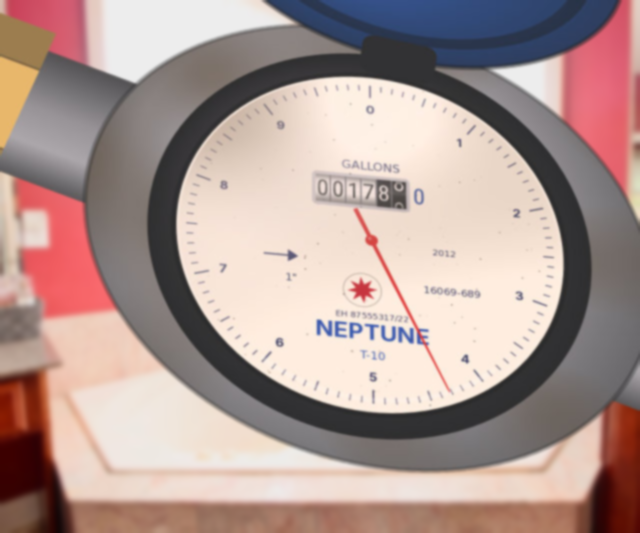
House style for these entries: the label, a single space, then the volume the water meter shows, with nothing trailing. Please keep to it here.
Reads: 17884.3 gal
